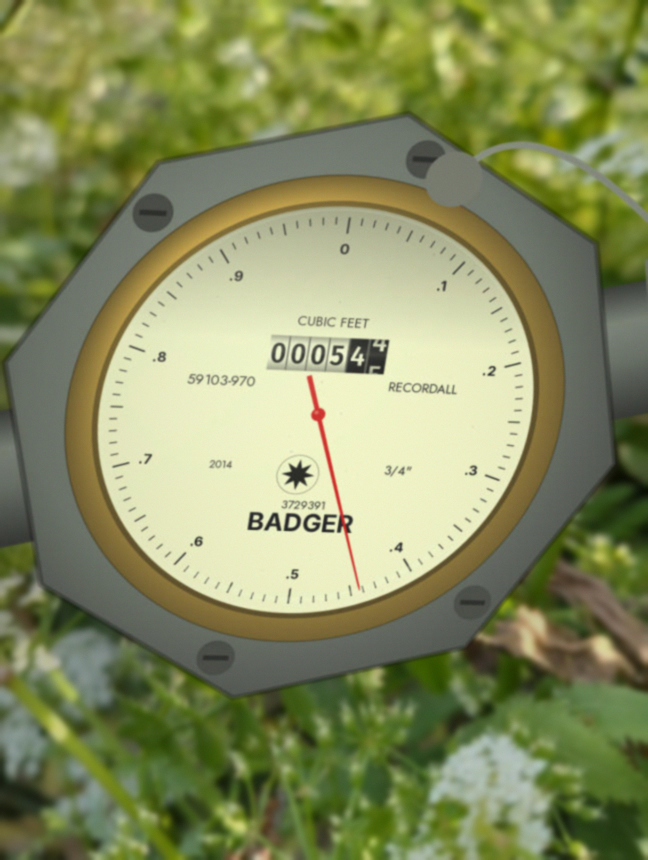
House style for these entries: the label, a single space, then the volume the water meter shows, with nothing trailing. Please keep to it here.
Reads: 544.44 ft³
